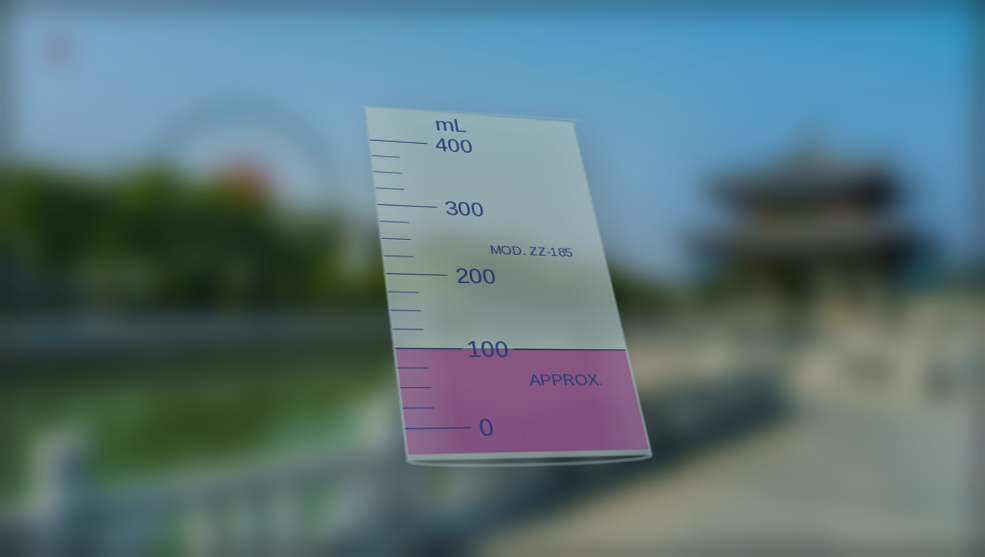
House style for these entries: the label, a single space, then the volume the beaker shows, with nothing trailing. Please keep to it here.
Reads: 100 mL
